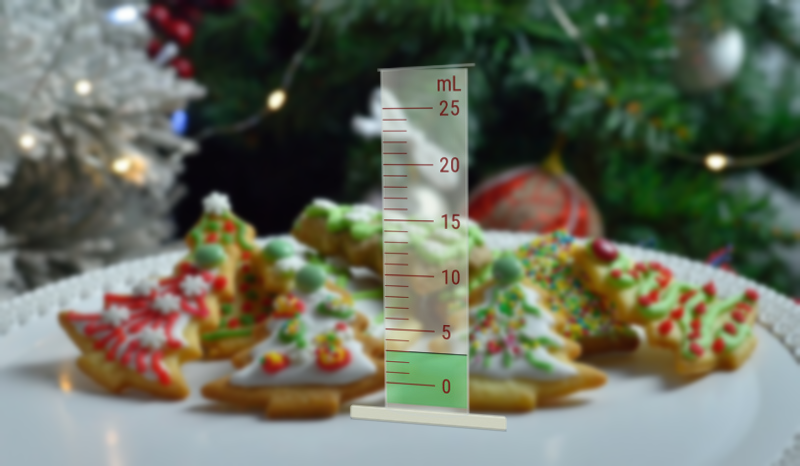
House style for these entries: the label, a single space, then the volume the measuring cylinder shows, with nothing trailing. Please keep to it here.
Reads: 3 mL
